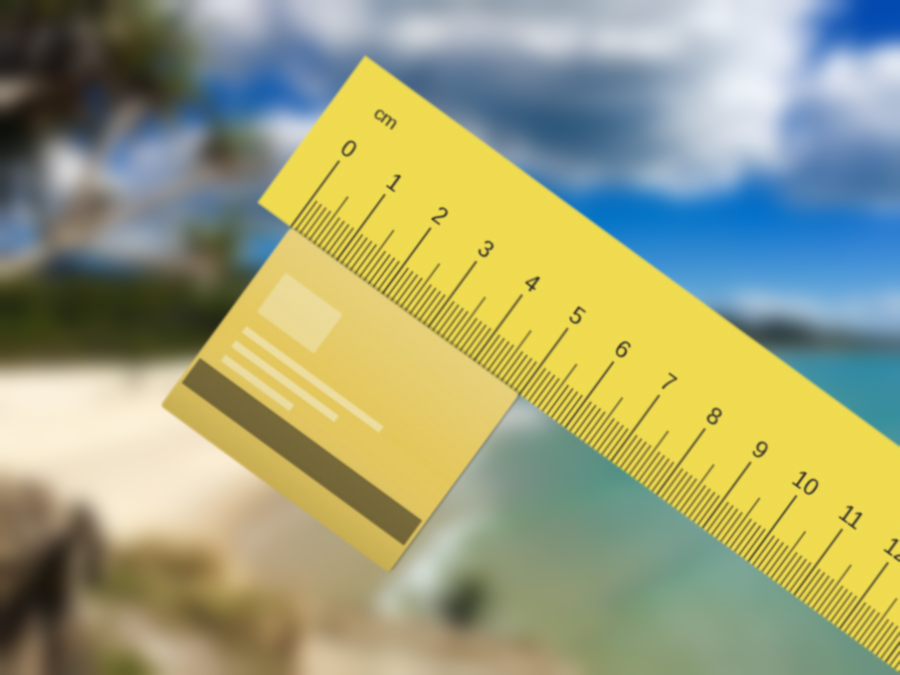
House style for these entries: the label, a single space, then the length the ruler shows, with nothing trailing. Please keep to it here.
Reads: 5 cm
